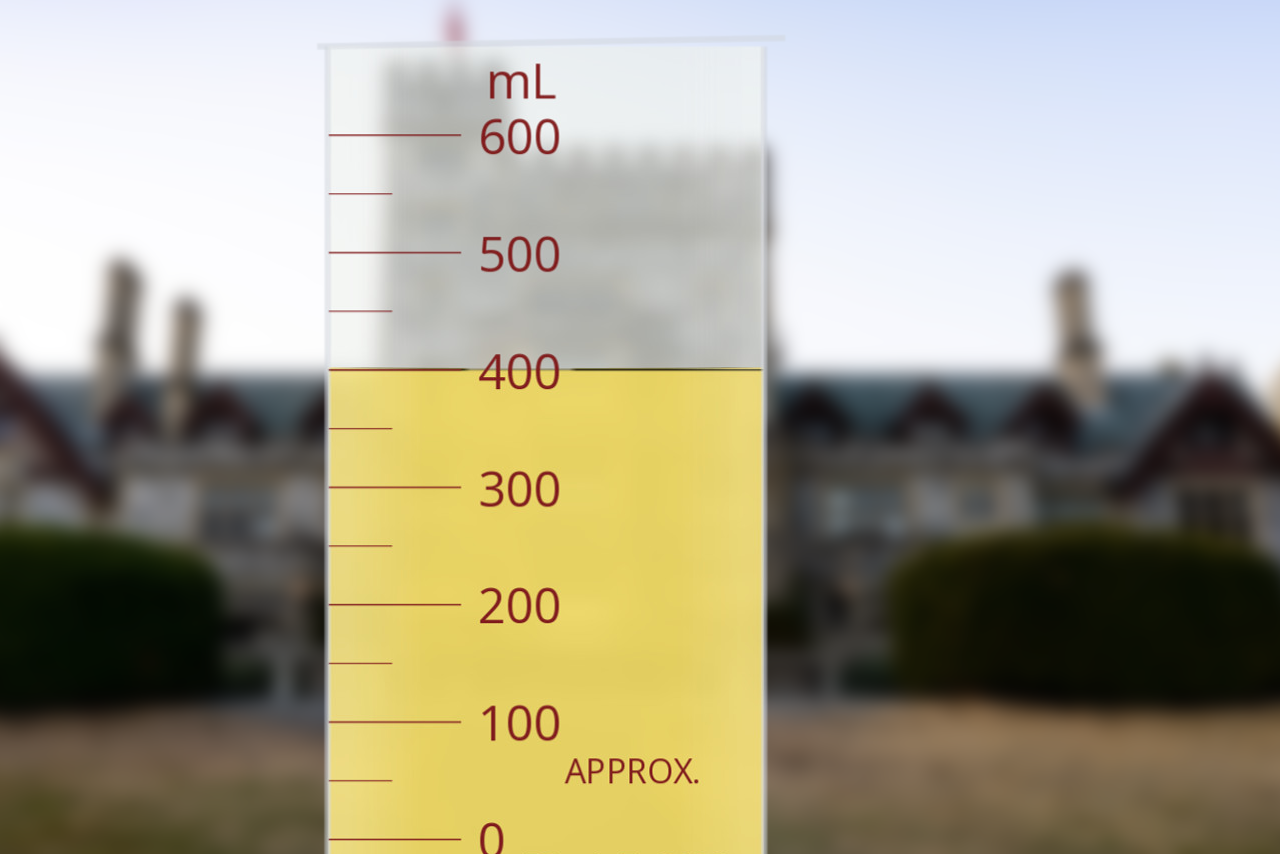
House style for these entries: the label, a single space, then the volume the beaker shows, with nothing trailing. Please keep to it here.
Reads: 400 mL
